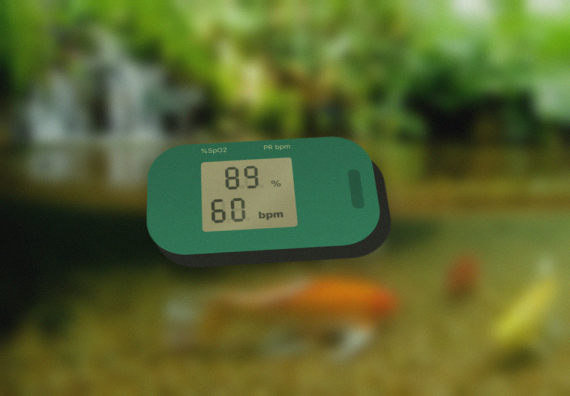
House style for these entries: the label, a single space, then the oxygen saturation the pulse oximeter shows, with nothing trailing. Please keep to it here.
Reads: 89 %
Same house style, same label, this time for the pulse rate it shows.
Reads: 60 bpm
